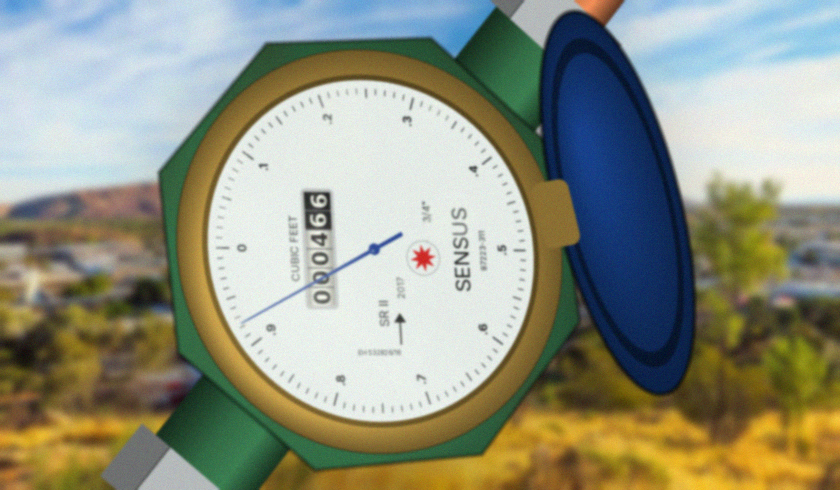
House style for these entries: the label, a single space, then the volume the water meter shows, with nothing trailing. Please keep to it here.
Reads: 465.92 ft³
